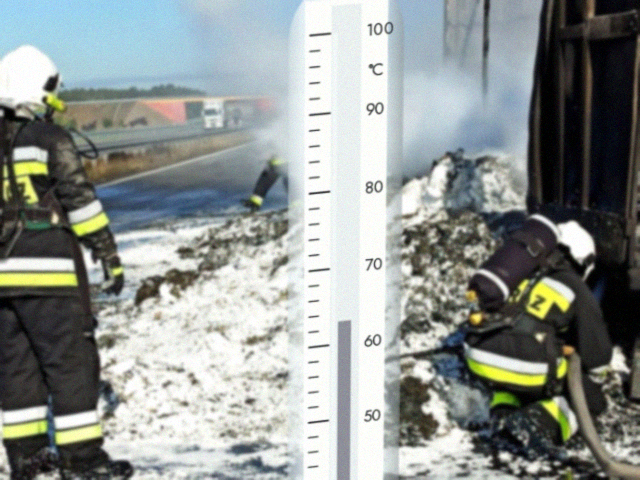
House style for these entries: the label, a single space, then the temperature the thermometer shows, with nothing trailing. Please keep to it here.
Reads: 63 °C
